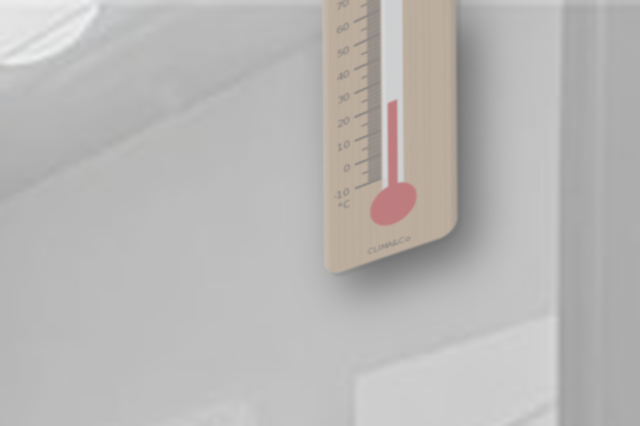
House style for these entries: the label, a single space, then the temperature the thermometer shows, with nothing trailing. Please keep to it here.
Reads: 20 °C
